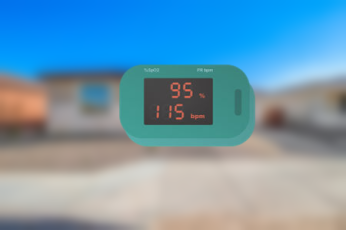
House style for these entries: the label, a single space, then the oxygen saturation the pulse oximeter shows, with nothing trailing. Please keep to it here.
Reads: 95 %
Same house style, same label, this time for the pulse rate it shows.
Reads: 115 bpm
